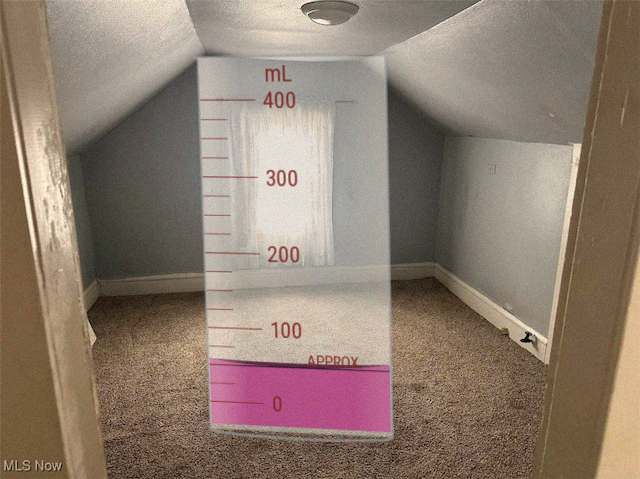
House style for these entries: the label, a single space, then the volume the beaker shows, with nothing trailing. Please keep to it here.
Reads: 50 mL
